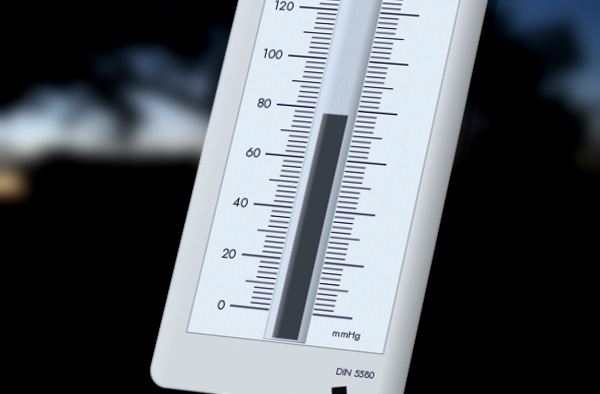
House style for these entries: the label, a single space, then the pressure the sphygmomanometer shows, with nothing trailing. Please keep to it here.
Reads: 78 mmHg
